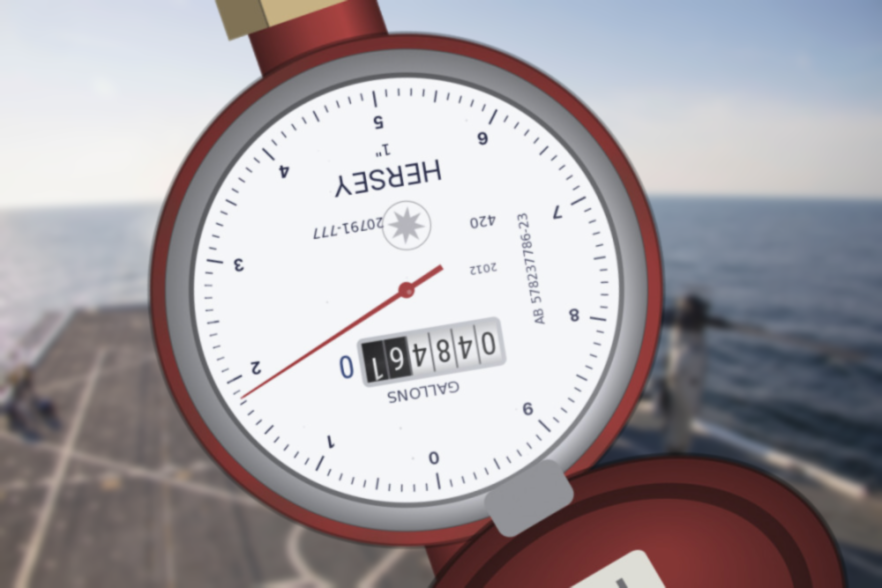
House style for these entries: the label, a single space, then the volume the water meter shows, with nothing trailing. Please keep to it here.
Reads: 484611.8 gal
